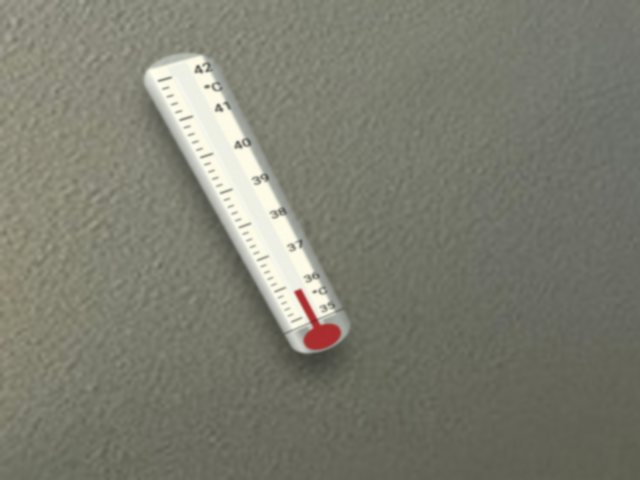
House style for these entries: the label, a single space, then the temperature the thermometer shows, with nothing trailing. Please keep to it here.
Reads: 35.8 °C
